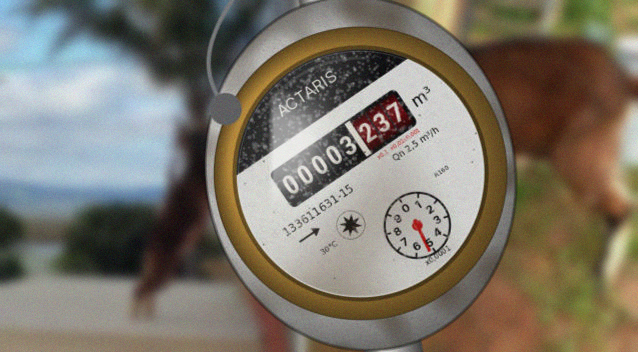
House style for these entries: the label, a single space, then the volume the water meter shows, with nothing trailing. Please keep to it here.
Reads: 3.2375 m³
